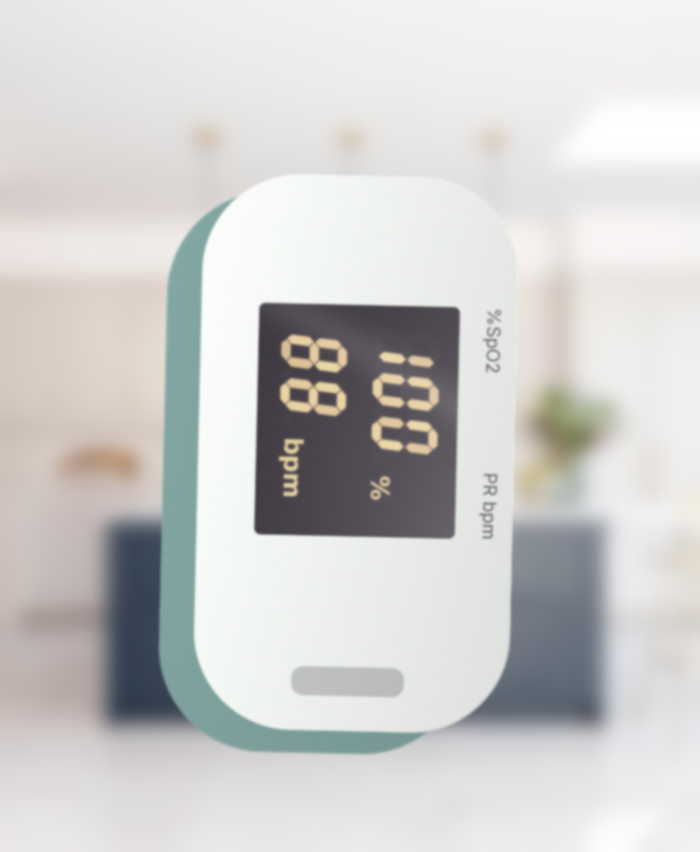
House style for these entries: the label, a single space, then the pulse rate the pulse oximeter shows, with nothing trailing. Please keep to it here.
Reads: 88 bpm
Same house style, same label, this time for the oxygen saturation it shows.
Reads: 100 %
